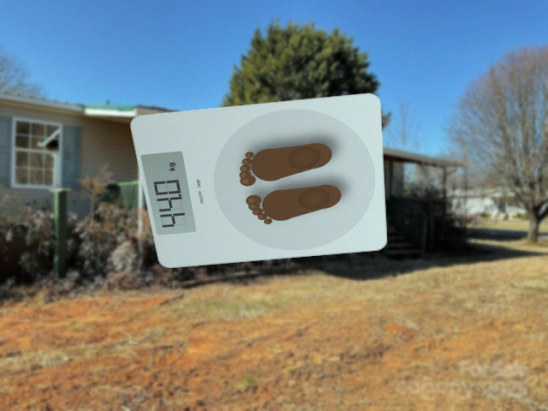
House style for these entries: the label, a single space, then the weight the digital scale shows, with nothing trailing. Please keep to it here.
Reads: 44.0 kg
